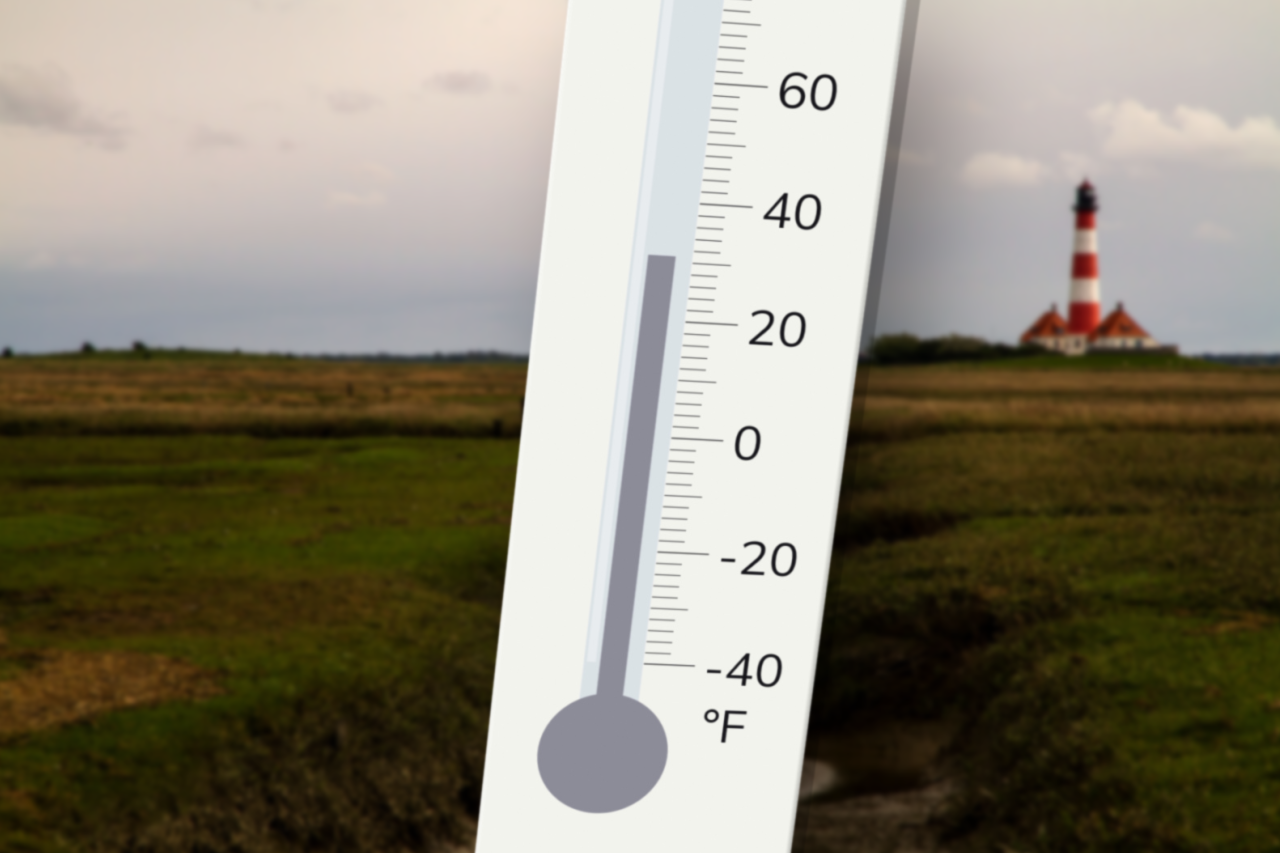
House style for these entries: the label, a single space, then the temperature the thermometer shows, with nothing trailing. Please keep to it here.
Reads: 31 °F
